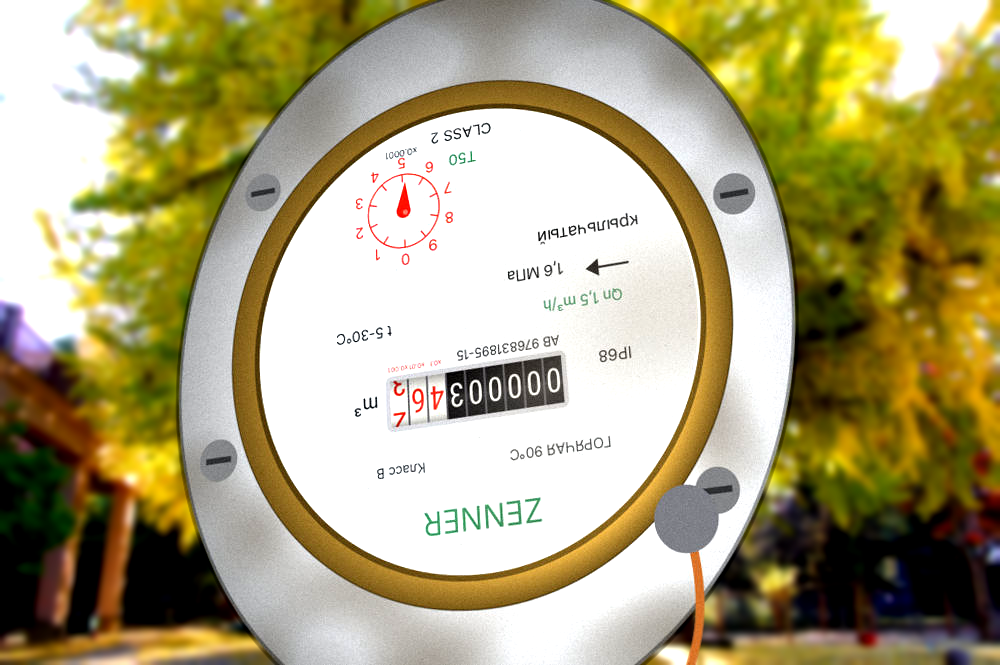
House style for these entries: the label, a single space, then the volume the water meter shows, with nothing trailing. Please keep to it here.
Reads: 3.4625 m³
